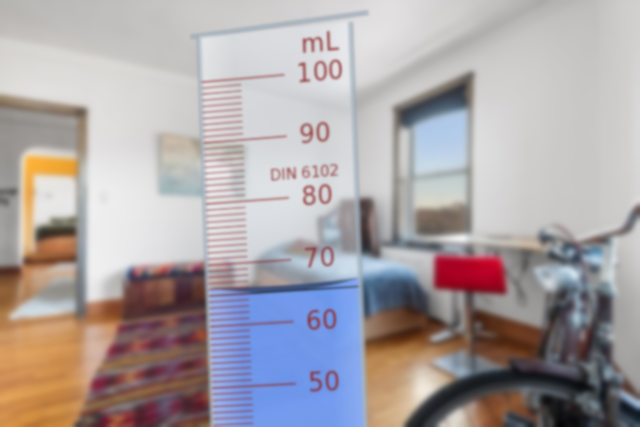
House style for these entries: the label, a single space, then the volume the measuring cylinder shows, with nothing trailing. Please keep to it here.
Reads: 65 mL
